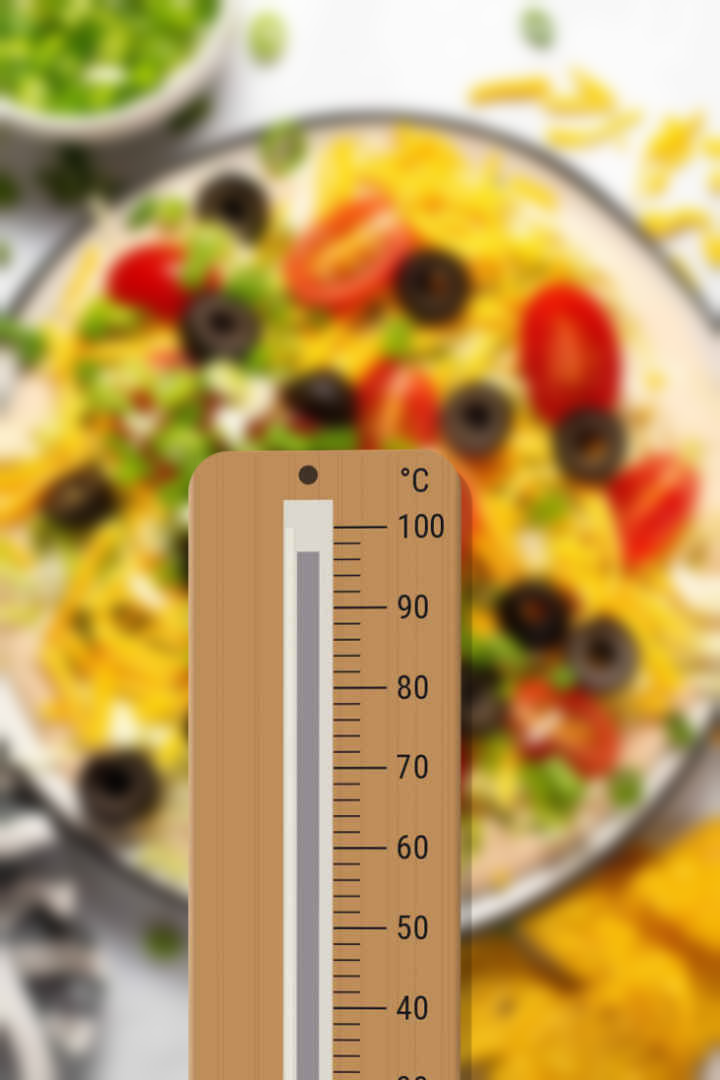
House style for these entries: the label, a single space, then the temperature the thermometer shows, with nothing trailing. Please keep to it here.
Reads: 97 °C
